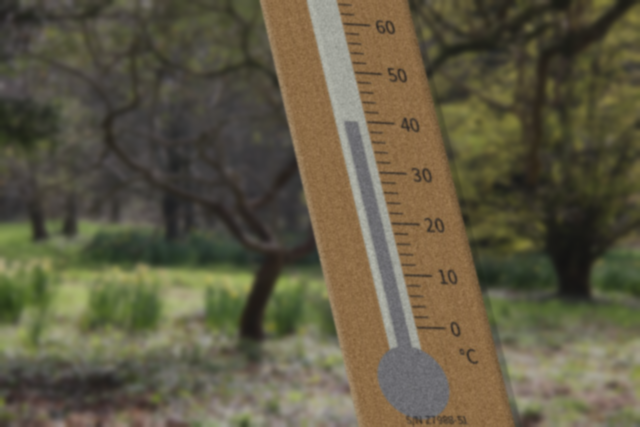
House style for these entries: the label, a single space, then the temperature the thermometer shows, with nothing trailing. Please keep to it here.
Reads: 40 °C
